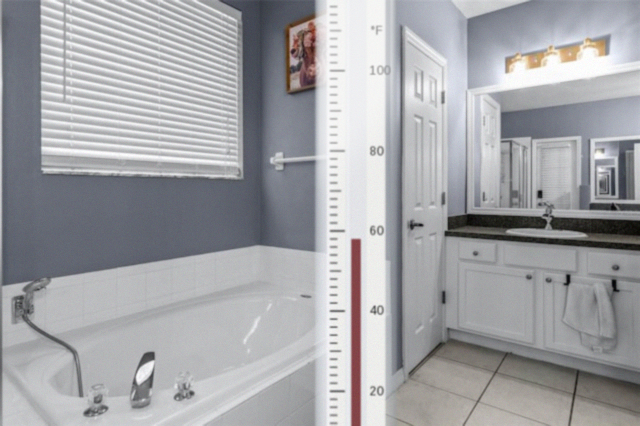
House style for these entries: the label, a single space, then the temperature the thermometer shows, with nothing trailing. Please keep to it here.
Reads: 58 °F
